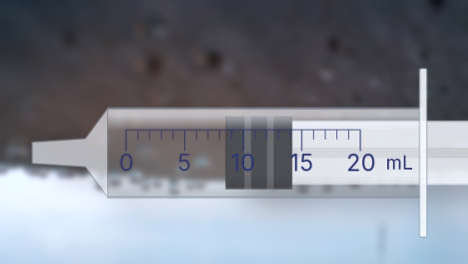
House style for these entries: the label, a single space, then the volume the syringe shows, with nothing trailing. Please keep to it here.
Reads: 8.5 mL
